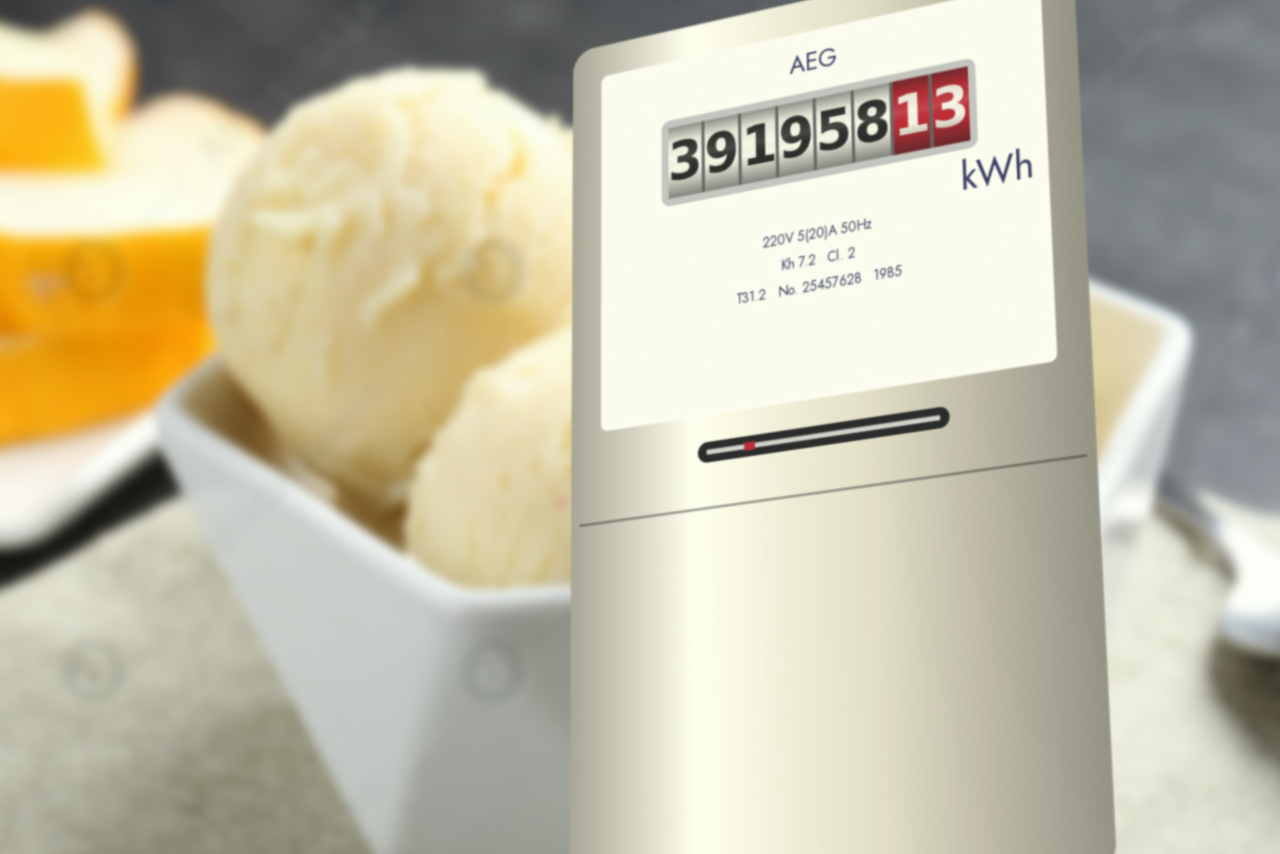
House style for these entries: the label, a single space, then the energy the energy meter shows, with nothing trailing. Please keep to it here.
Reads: 391958.13 kWh
